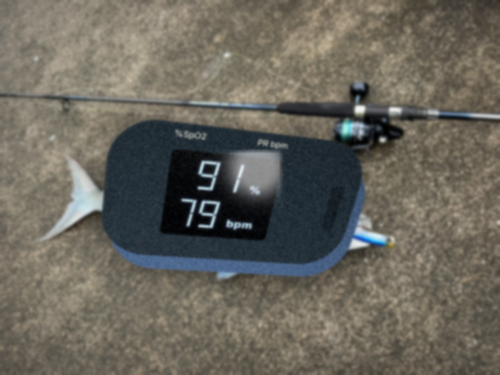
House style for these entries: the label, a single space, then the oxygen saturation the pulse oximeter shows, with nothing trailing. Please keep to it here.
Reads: 91 %
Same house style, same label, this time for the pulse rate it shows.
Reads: 79 bpm
